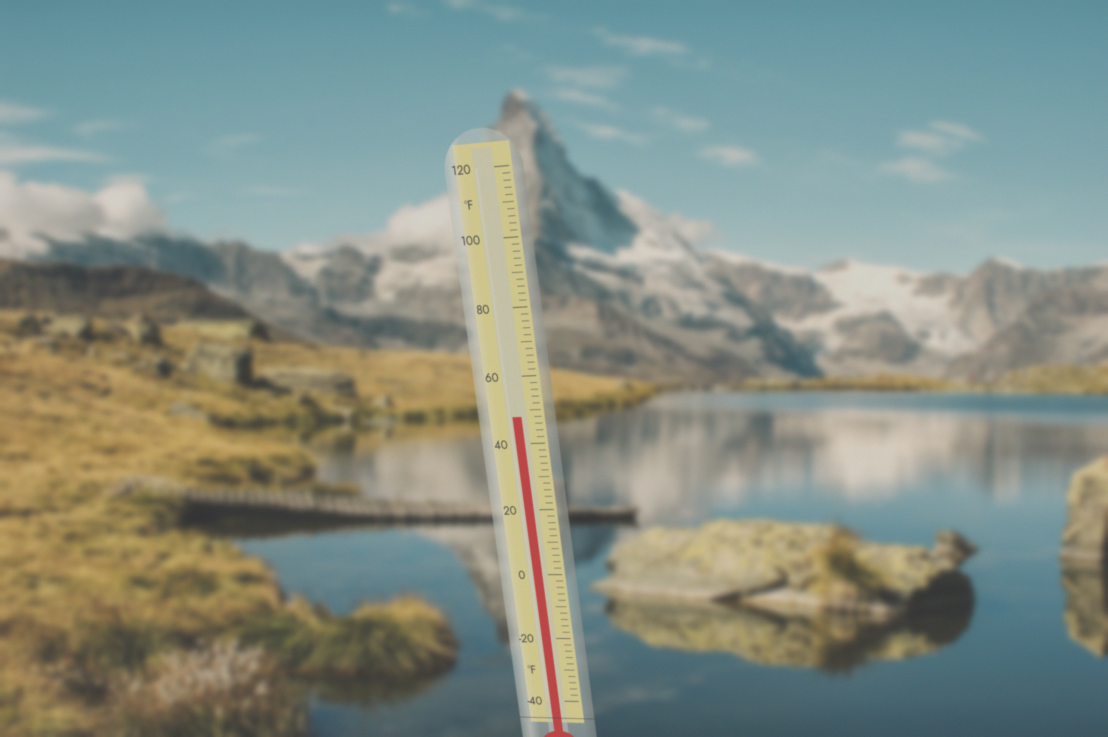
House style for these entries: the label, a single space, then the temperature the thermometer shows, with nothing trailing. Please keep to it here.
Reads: 48 °F
